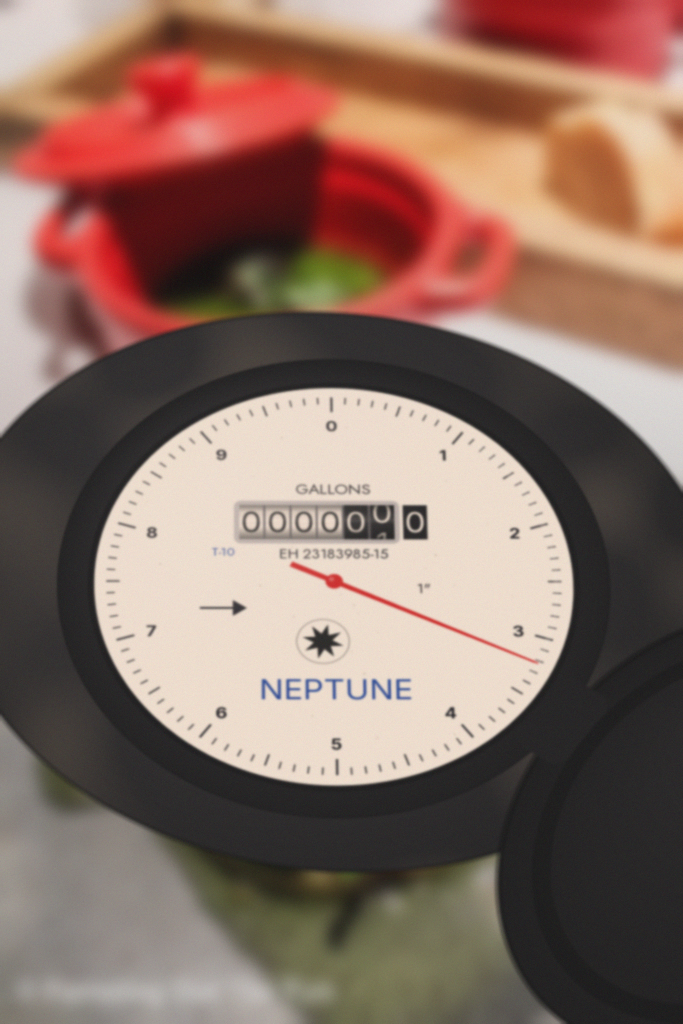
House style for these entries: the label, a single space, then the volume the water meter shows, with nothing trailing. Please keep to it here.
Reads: 3.2 gal
